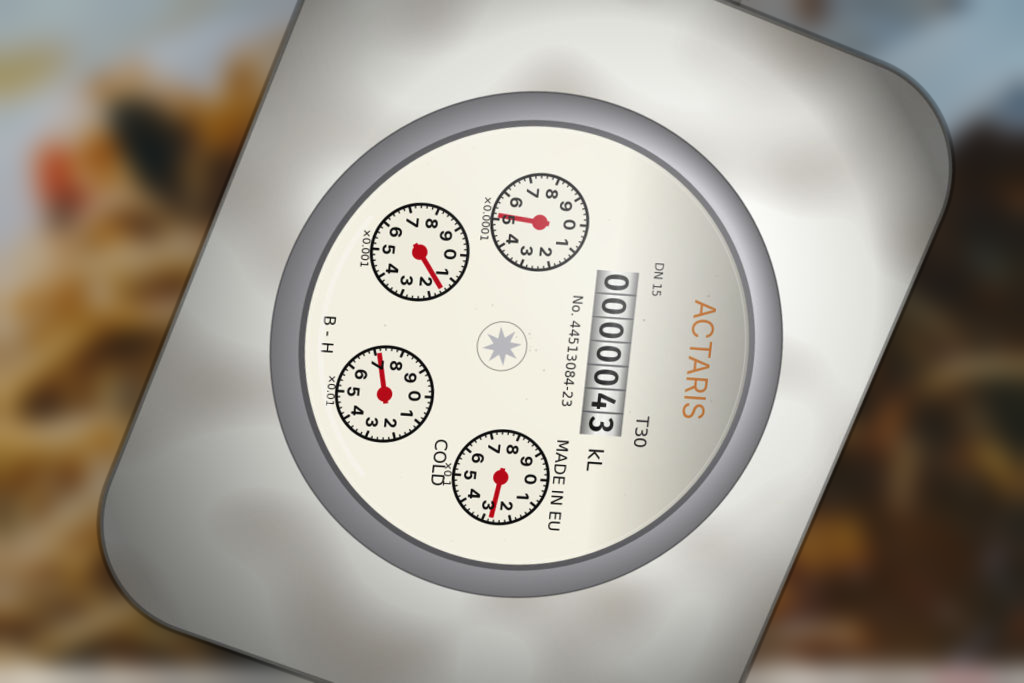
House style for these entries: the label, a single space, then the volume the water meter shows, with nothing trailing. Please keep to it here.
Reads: 43.2715 kL
